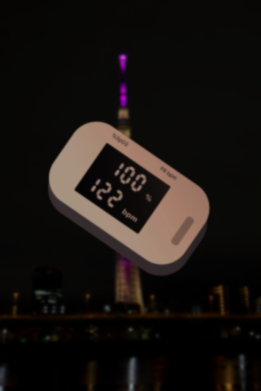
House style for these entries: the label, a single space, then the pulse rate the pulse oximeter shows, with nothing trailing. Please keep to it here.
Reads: 122 bpm
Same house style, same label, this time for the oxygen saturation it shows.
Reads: 100 %
